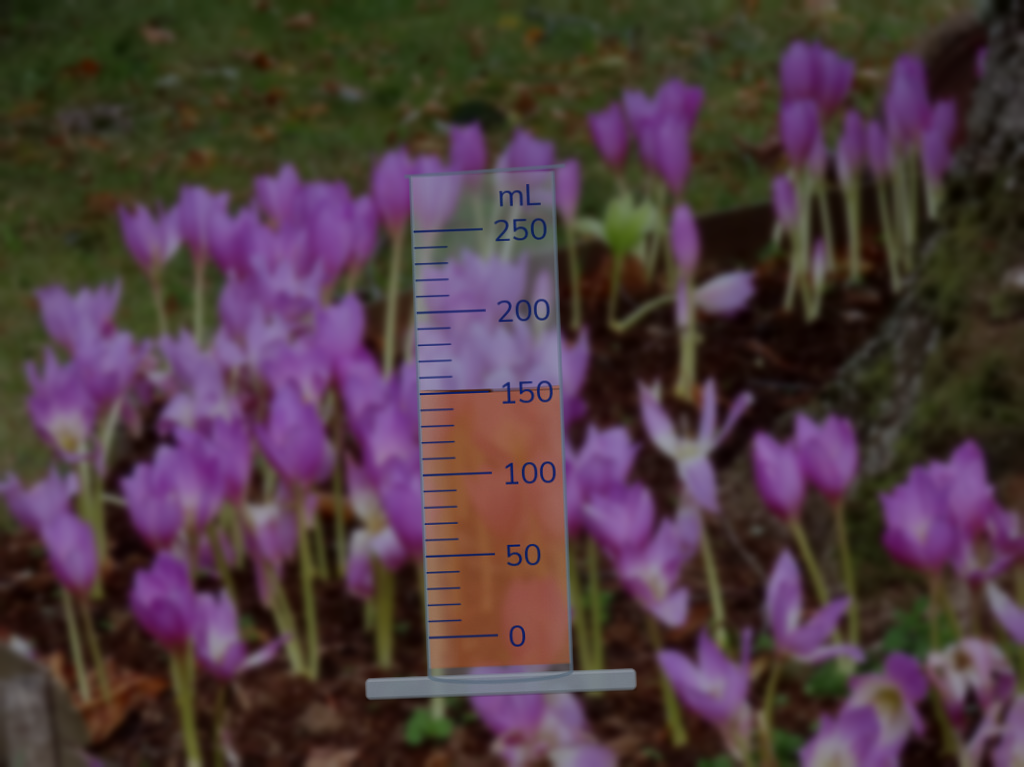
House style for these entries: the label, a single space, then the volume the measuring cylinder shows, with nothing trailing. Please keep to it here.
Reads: 150 mL
